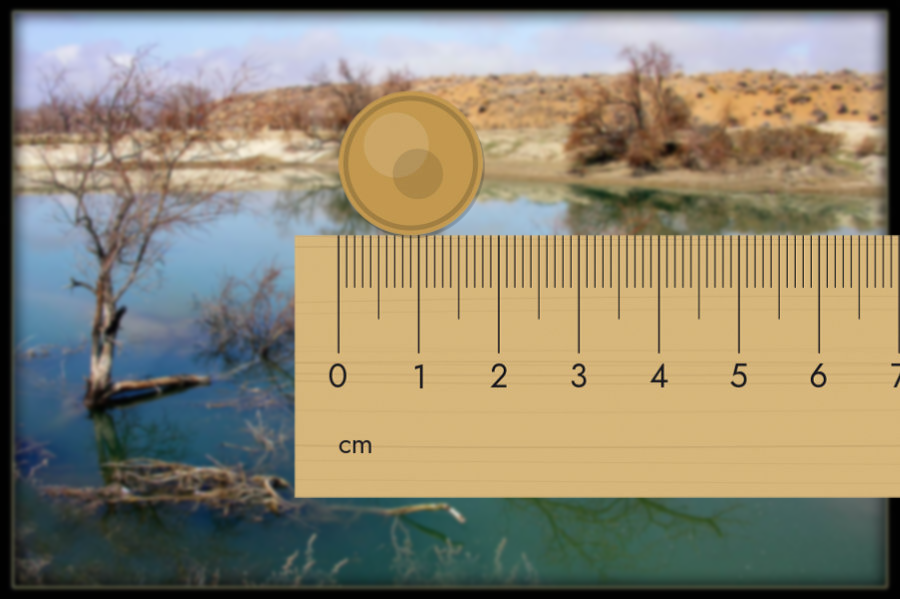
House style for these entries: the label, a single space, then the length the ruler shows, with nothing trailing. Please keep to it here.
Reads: 1.8 cm
